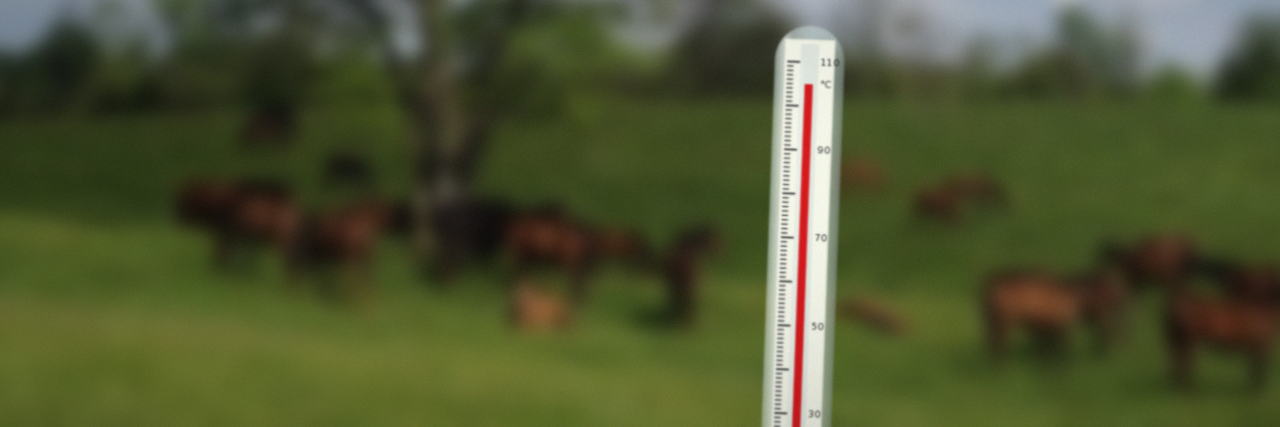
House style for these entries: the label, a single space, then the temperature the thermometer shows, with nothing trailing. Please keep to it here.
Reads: 105 °C
